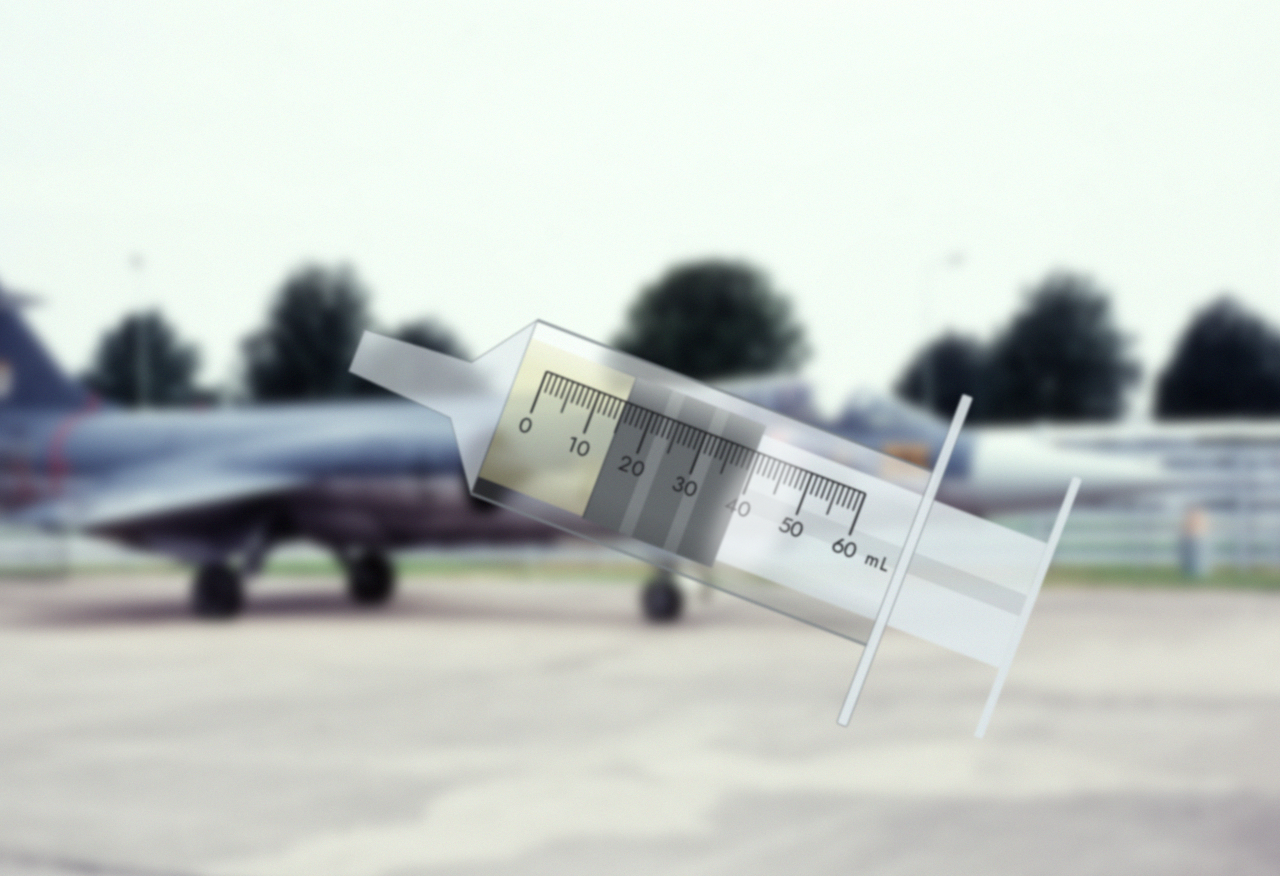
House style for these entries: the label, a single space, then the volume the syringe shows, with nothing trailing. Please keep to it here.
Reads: 15 mL
